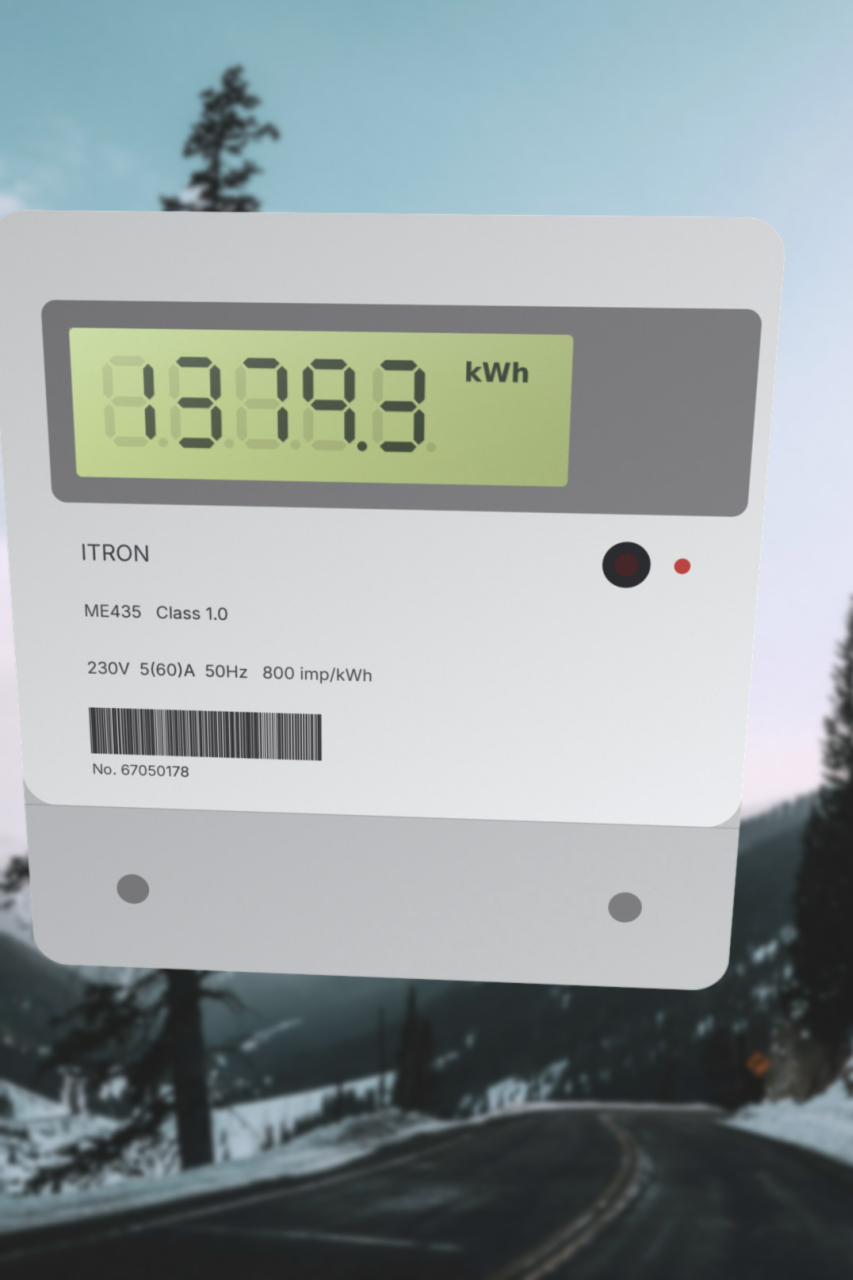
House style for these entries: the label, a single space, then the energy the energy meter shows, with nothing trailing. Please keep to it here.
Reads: 1379.3 kWh
